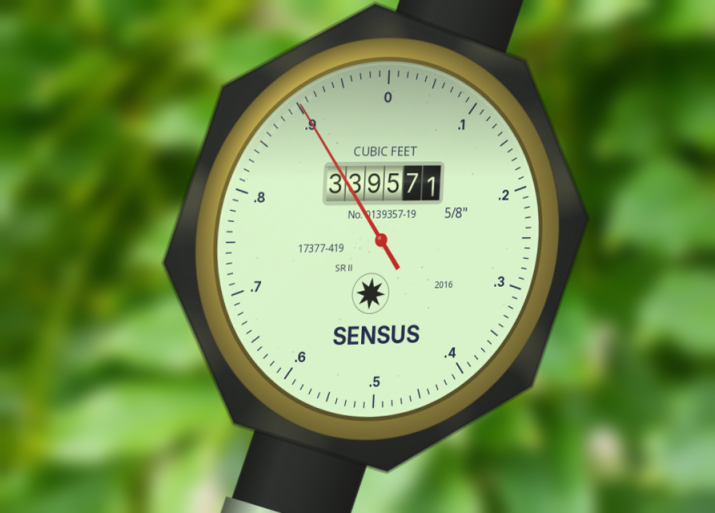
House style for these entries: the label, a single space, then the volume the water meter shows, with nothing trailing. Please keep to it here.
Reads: 339570.90 ft³
